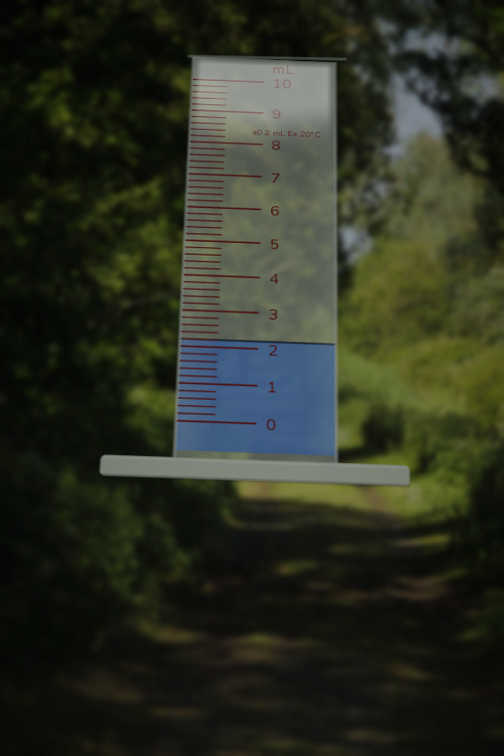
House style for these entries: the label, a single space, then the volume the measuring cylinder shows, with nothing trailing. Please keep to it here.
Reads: 2.2 mL
